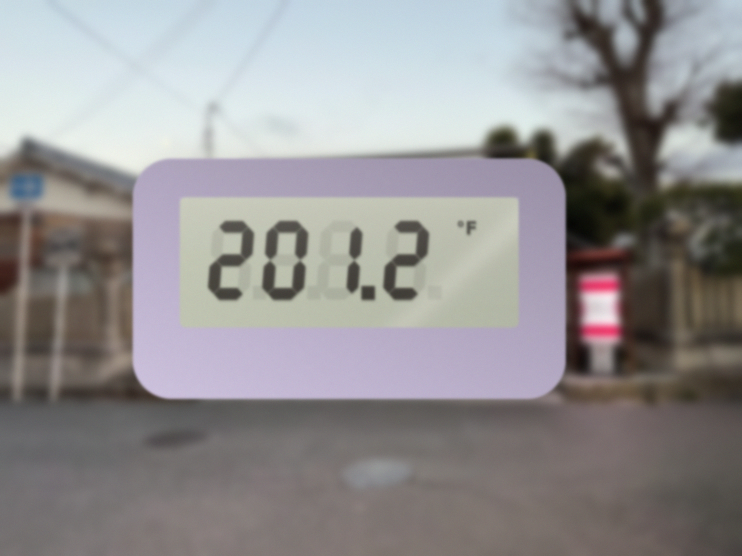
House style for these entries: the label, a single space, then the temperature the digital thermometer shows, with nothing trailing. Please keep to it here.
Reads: 201.2 °F
